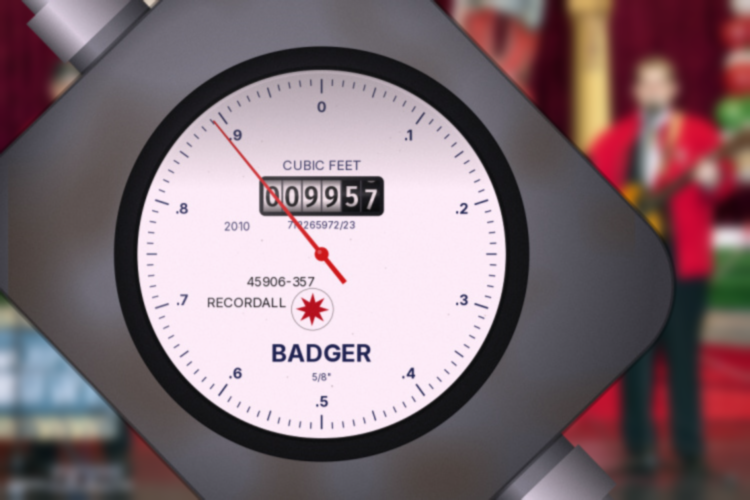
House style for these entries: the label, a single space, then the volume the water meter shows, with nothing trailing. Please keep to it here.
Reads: 9956.89 ft³
